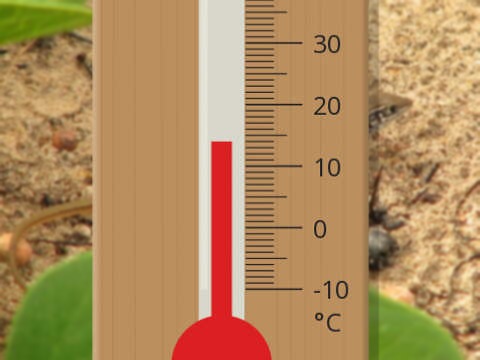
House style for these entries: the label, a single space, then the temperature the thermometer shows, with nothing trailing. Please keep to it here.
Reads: 14 °C
